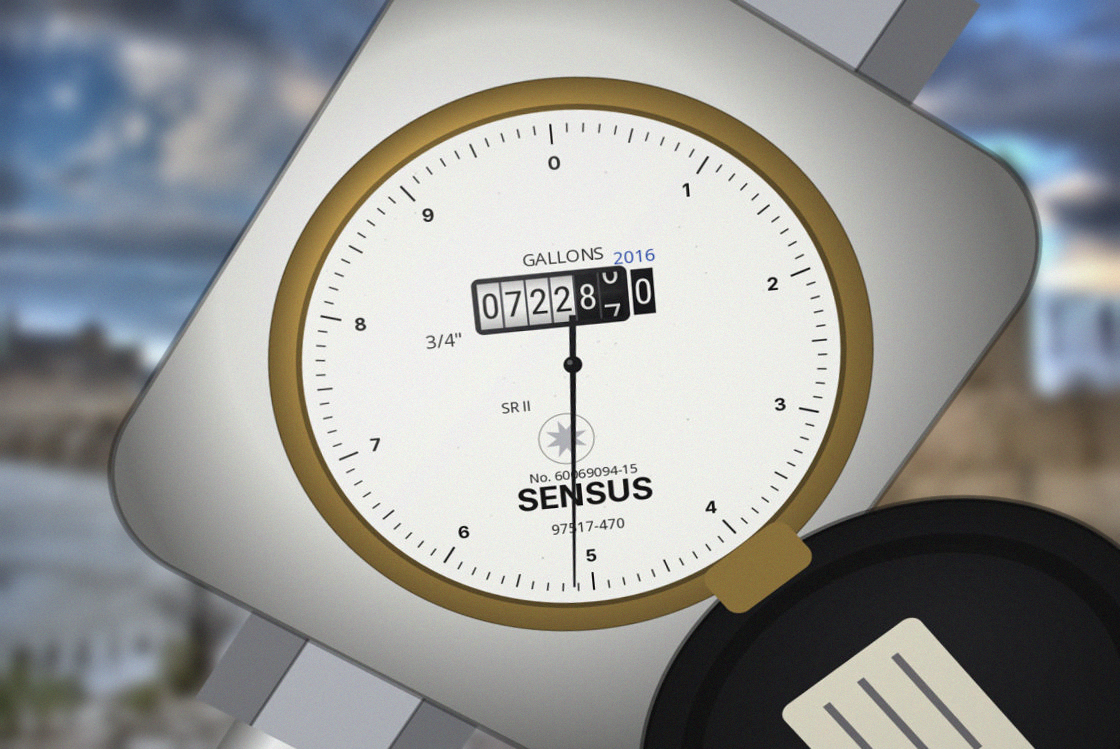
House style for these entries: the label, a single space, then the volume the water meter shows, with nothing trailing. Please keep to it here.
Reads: 722865.1 gal
